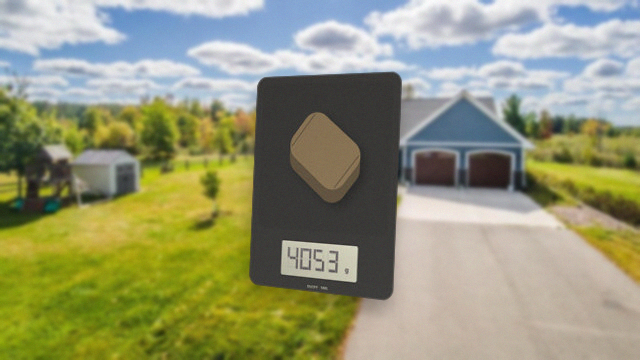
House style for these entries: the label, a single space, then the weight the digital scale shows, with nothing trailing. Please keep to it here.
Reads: 4053 g
